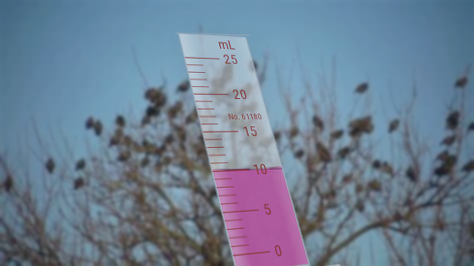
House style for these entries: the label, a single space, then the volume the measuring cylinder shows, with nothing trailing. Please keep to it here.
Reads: 10 mL
